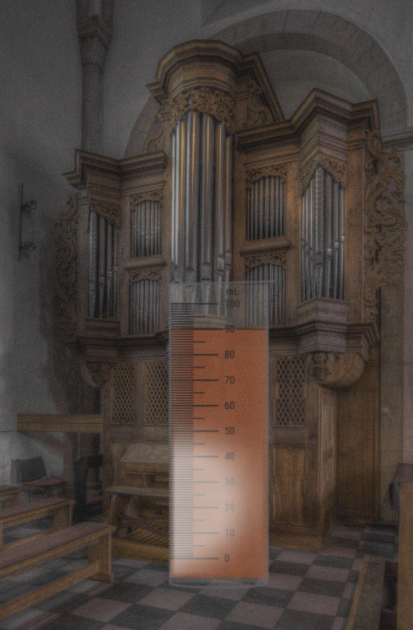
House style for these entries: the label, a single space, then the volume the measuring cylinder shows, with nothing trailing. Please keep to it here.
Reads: 90 mL
